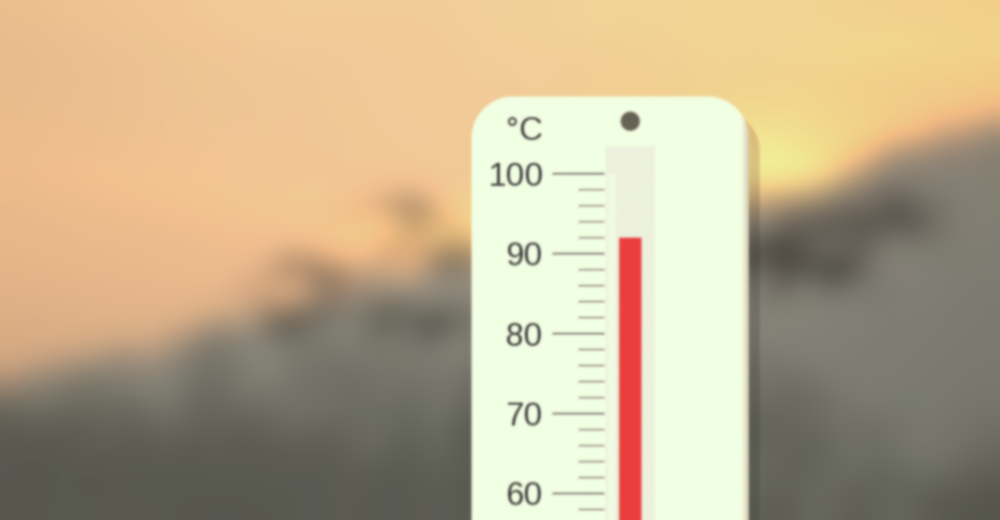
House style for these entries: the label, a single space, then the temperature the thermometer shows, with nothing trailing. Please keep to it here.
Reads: 92 °C
